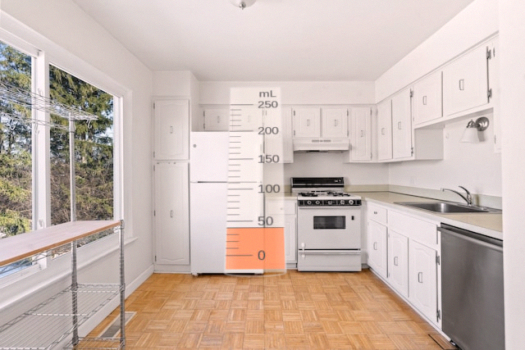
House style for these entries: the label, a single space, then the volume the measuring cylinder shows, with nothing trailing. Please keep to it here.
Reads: 40 mL
